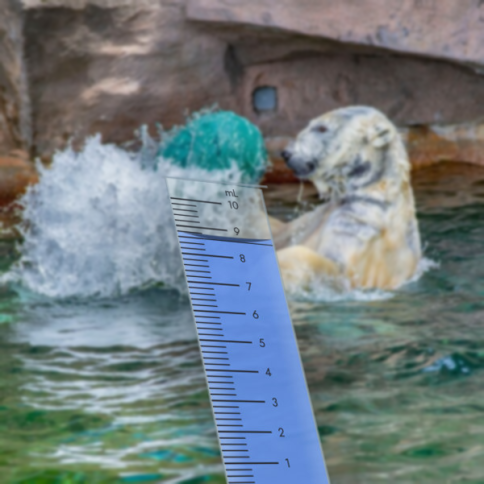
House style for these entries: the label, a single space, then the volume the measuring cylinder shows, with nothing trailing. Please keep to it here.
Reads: 8.6 mL
